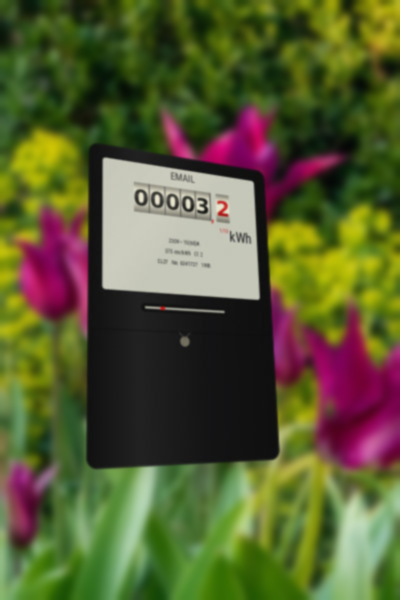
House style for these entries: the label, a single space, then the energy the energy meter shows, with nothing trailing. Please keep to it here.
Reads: 3.2 kWh
